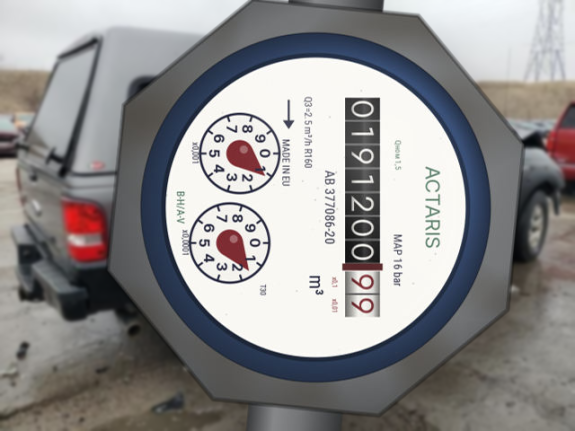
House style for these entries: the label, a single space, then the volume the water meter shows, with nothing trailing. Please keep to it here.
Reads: 191200.9911 m³
